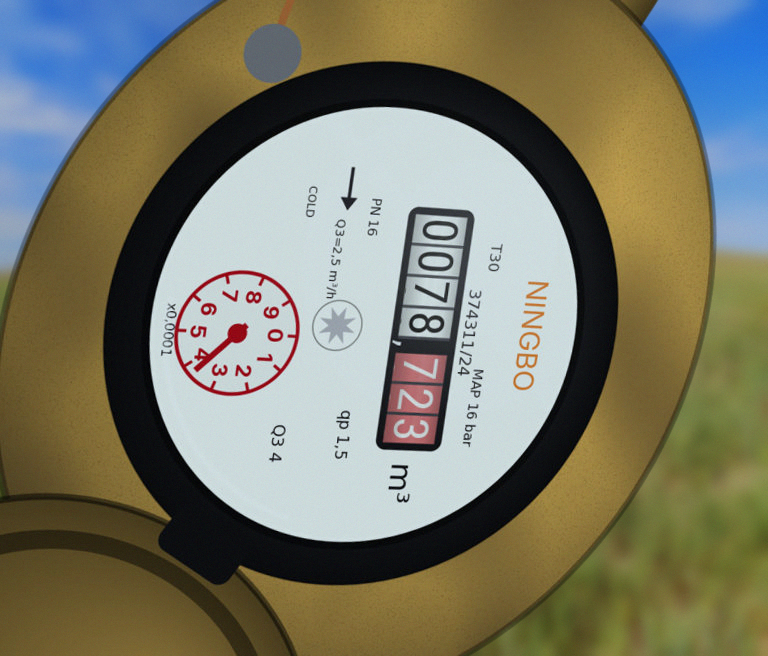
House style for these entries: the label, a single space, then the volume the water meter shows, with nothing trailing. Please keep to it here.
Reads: 78.7233 m³
